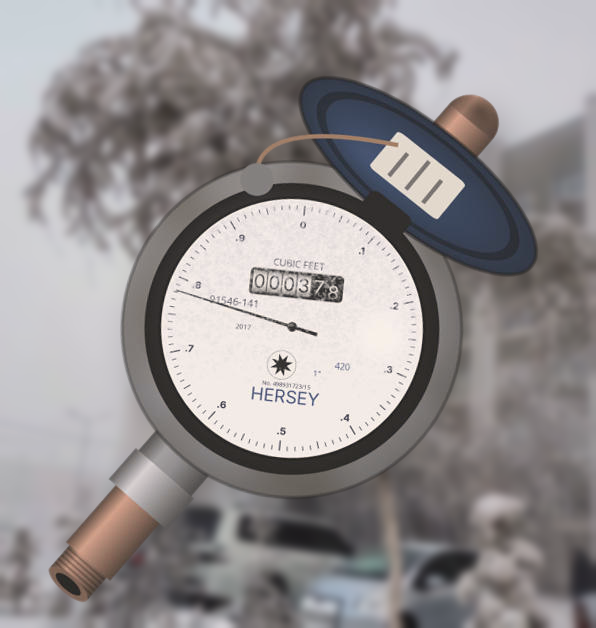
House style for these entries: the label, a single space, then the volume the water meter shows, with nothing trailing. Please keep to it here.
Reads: 377.78 ft³
